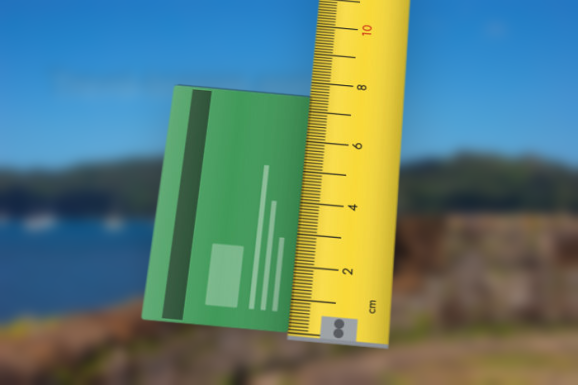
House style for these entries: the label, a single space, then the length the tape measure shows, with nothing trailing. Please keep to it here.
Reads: 7.5 cm
